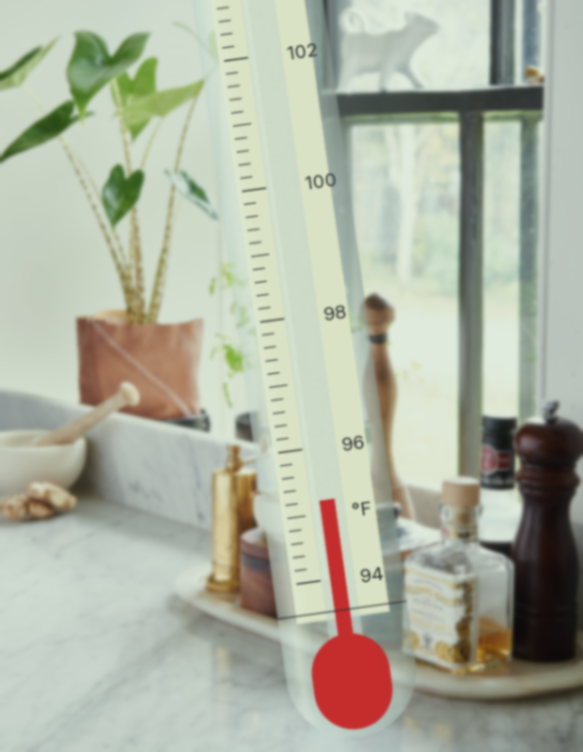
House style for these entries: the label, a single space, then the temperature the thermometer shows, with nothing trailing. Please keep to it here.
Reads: 95.2 °F
